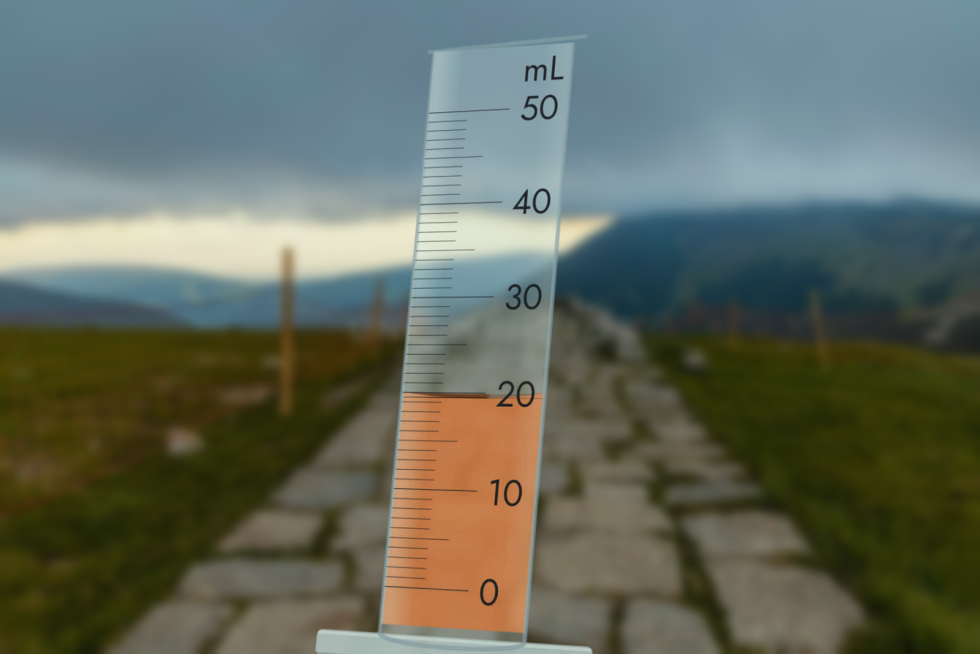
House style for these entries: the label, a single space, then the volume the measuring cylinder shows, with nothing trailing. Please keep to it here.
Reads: 19.5 mL
